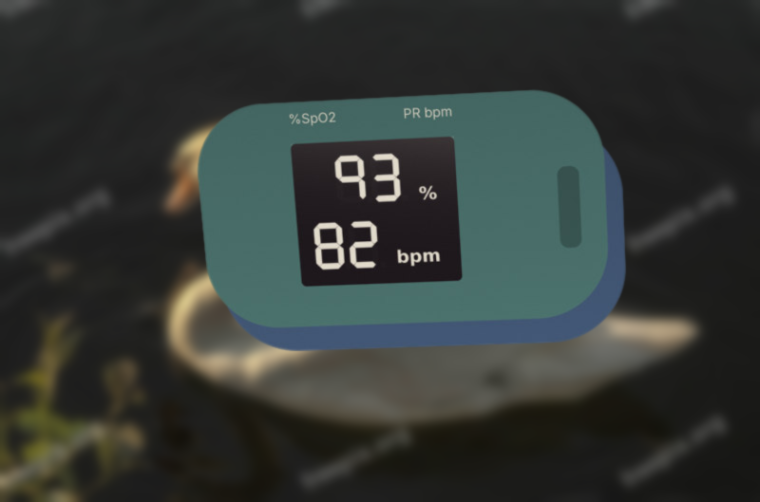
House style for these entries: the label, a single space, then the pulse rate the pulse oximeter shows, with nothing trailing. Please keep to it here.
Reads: 82 bpm
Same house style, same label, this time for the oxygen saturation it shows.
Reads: 93 %
